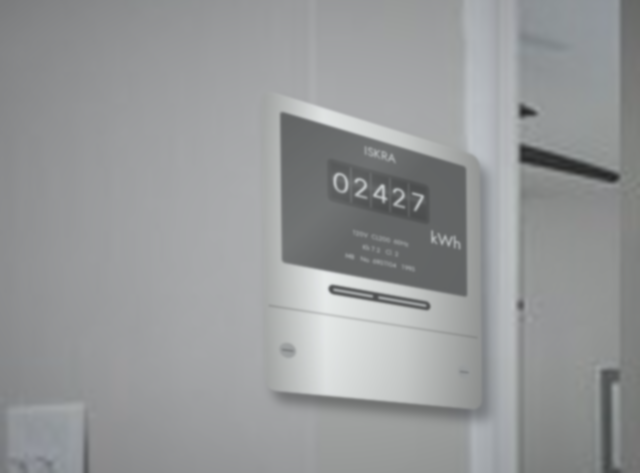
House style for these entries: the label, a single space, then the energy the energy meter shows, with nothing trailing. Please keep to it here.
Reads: 2427 kWh
